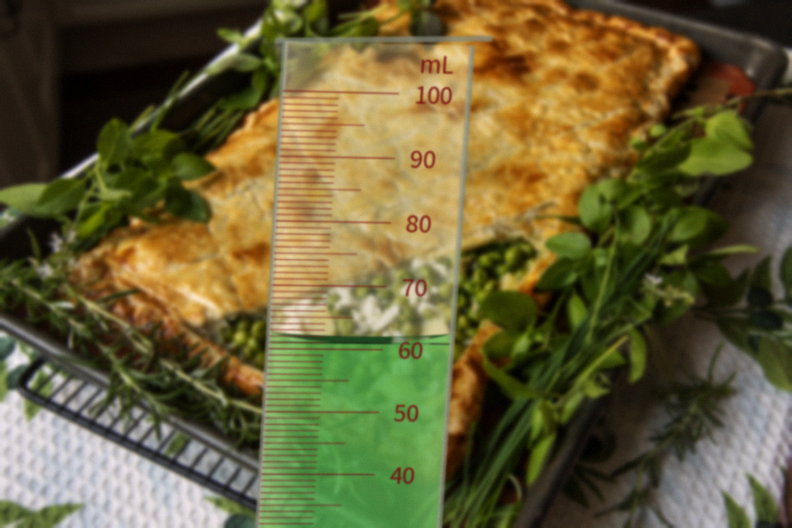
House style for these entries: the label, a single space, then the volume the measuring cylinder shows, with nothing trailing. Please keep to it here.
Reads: 61 mL
